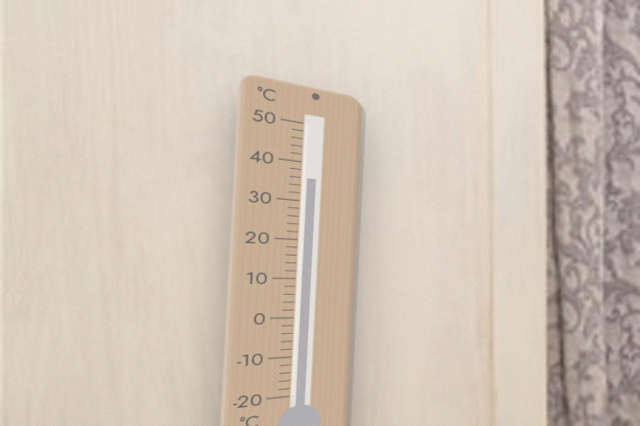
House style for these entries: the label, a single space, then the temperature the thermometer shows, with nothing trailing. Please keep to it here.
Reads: 36 °C
